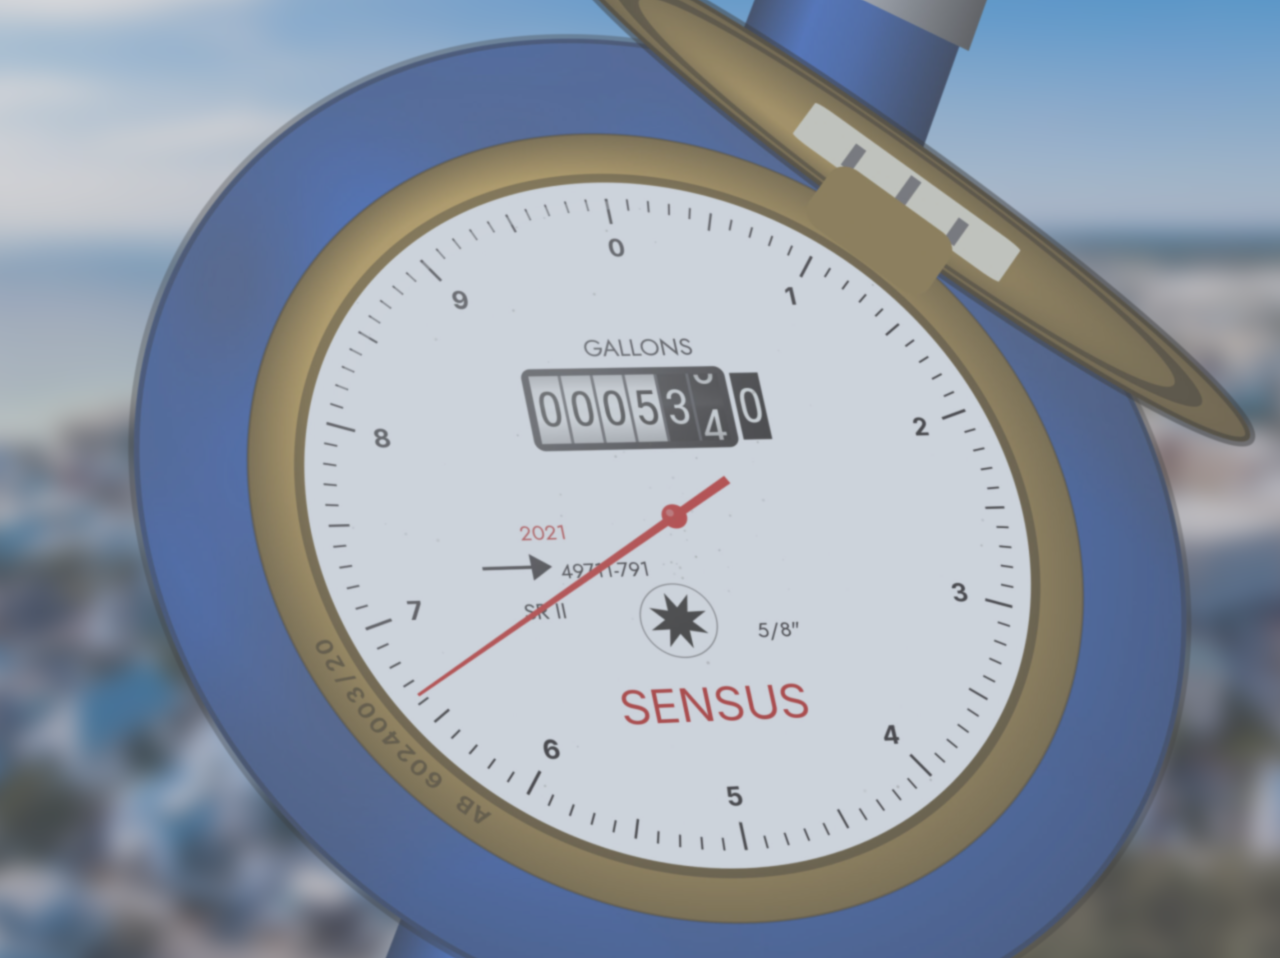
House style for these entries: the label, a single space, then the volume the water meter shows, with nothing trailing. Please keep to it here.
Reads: 5336.6 gal
